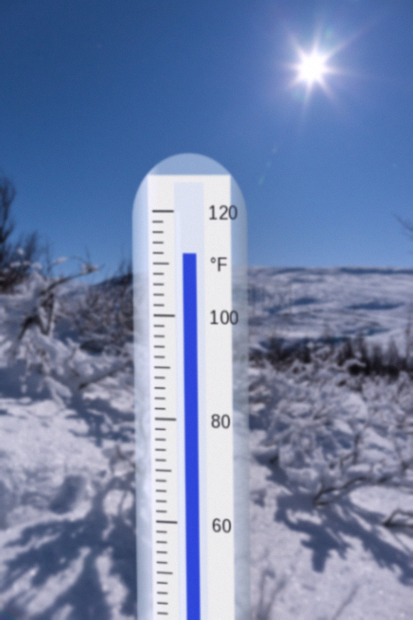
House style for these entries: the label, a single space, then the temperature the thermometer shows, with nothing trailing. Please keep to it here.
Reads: 112 °F
